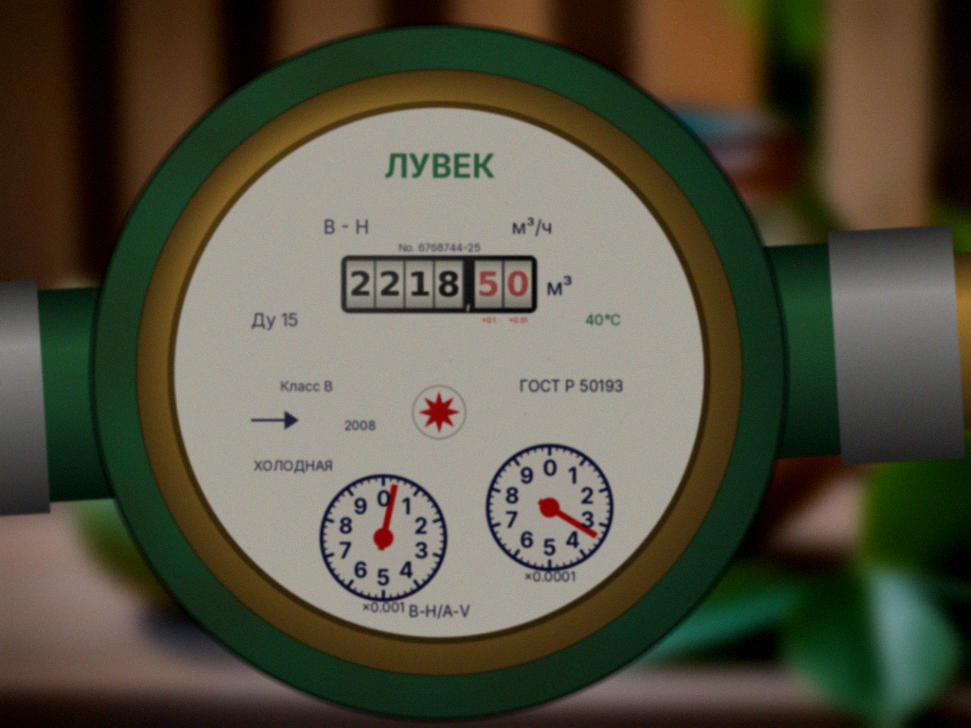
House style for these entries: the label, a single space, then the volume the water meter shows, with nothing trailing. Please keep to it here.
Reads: 2218.5003 m³
